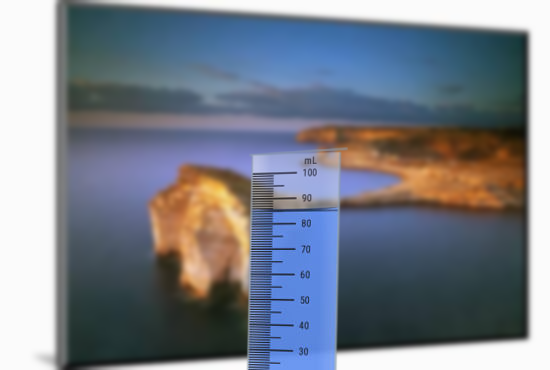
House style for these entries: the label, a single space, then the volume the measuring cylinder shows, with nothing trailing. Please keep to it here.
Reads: 85 mL
